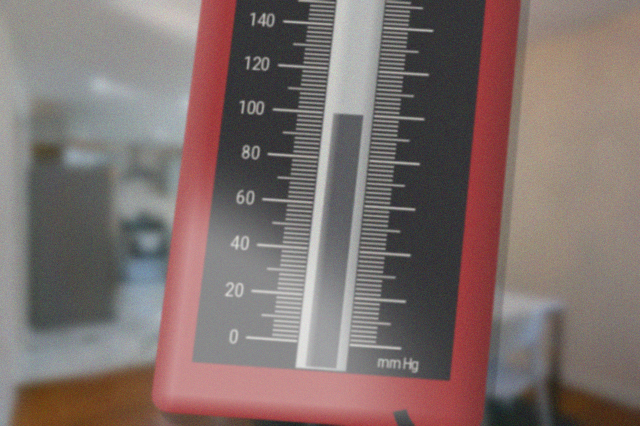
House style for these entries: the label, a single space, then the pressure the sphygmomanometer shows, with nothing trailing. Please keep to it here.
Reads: 100 mmHg
